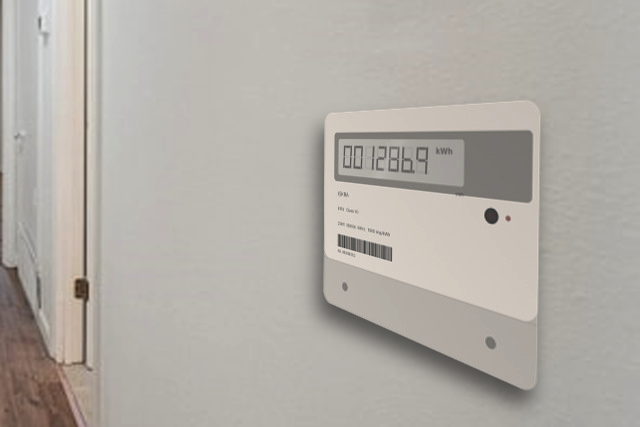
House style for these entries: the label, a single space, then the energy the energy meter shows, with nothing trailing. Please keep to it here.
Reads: 1286.9 kWh
